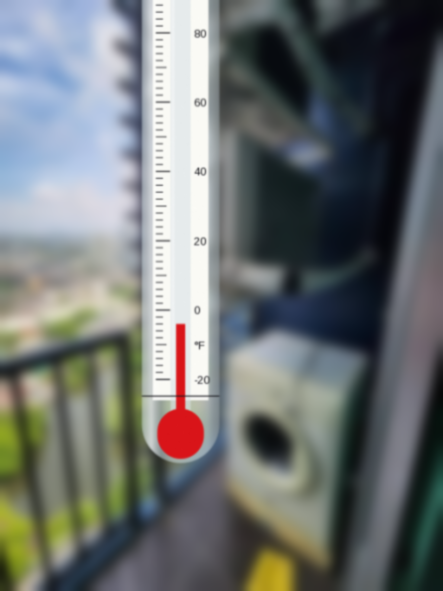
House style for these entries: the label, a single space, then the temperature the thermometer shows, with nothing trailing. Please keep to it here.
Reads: -4 °F
